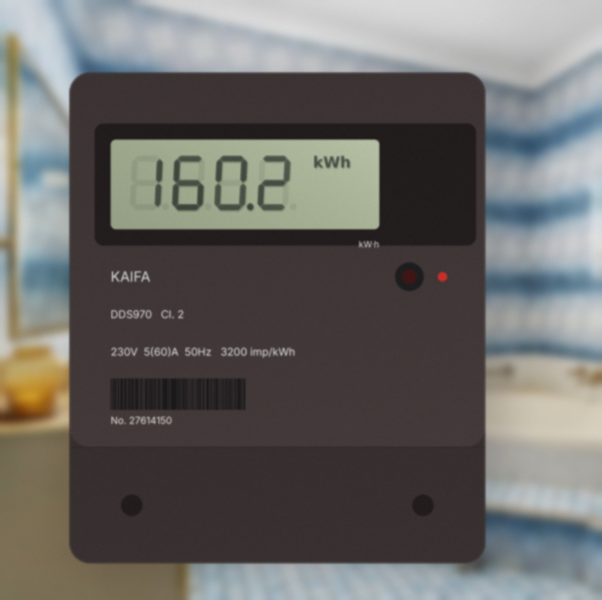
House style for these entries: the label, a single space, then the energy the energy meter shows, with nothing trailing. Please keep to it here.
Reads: 160.2 kWh
